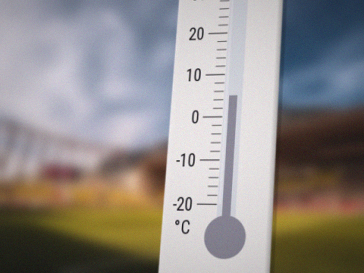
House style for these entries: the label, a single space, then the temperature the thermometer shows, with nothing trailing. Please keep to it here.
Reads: 5 °C
